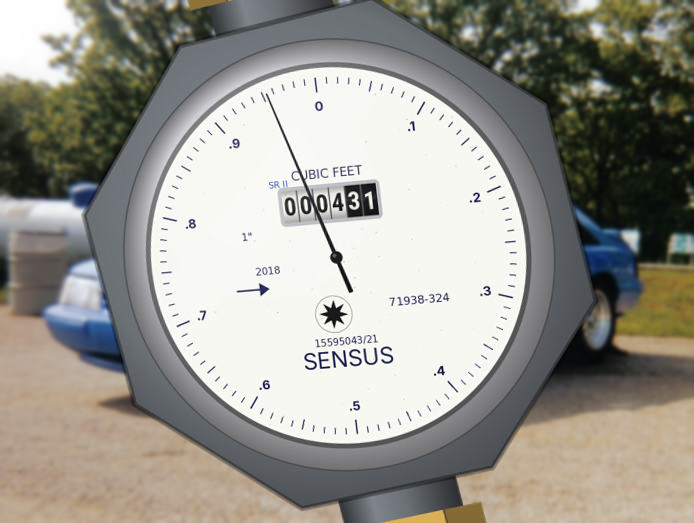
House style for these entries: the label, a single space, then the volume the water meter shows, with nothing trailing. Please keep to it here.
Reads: 430.95 ft³
